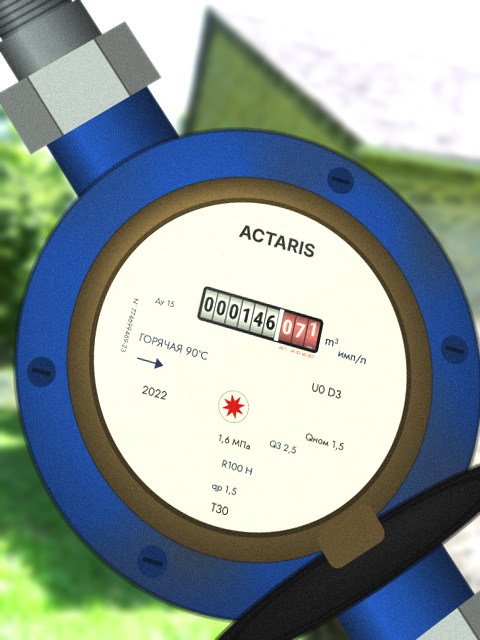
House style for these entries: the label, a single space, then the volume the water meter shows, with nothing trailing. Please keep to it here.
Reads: 146.071 m³
